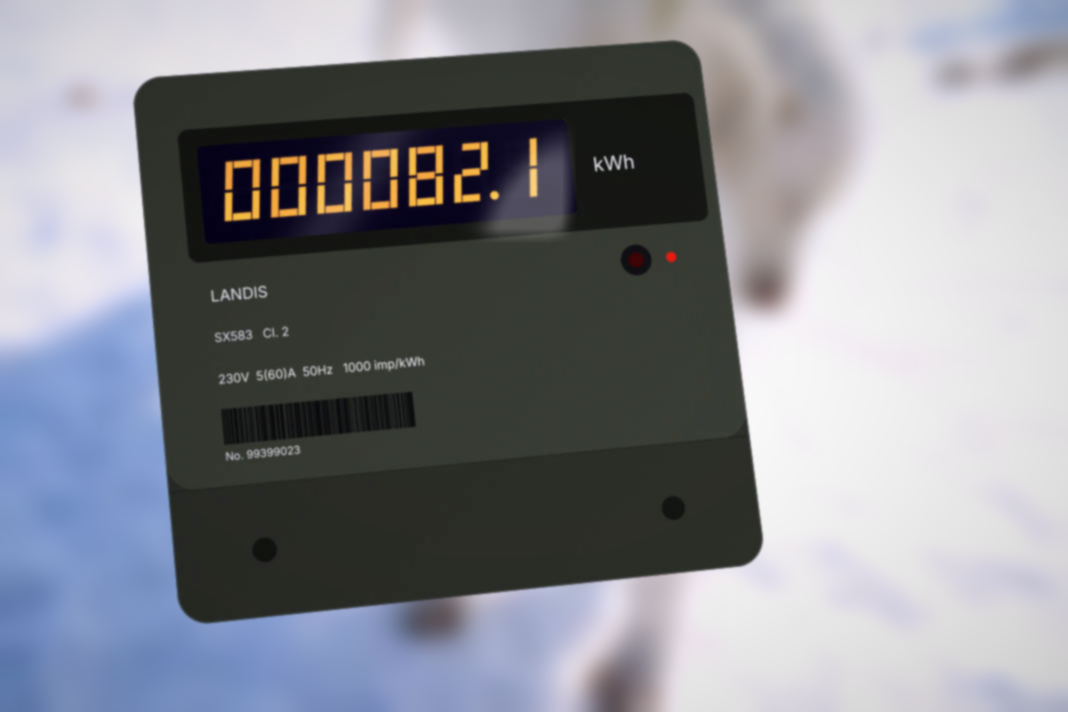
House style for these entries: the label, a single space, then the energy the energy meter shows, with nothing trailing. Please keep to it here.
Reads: 82.1 kWh
